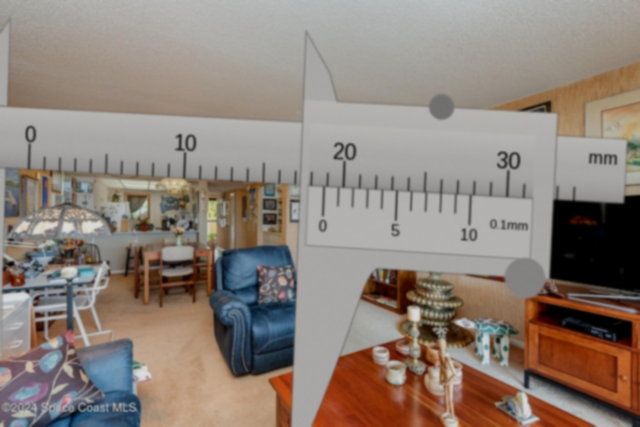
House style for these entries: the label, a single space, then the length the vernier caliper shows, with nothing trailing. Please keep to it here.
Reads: 18.8 mm
